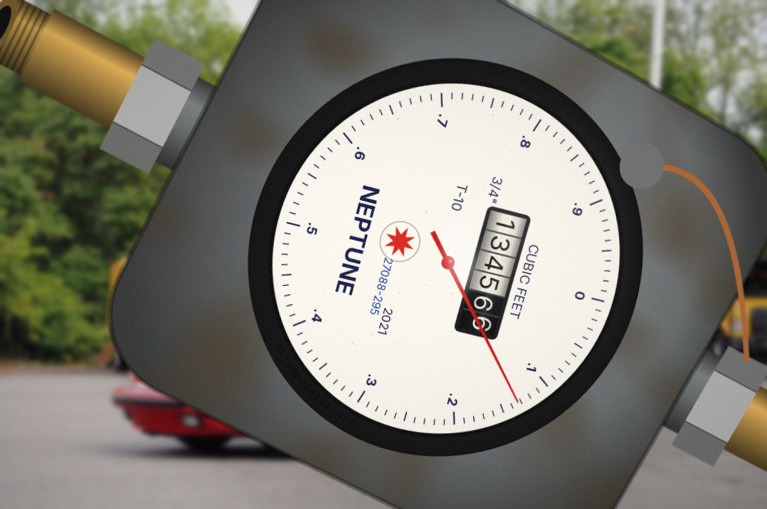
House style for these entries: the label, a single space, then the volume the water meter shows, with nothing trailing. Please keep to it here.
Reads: 134566.13 ft³
